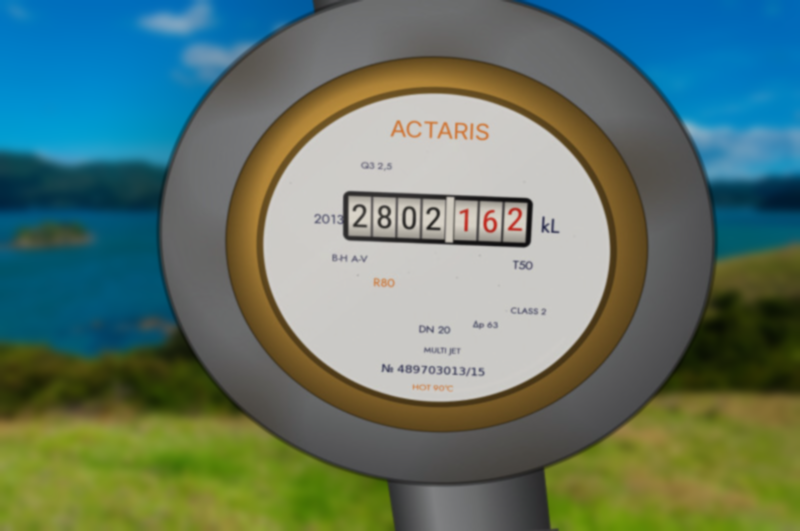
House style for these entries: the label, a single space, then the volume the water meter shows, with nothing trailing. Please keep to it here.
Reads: 2802.162 kL
